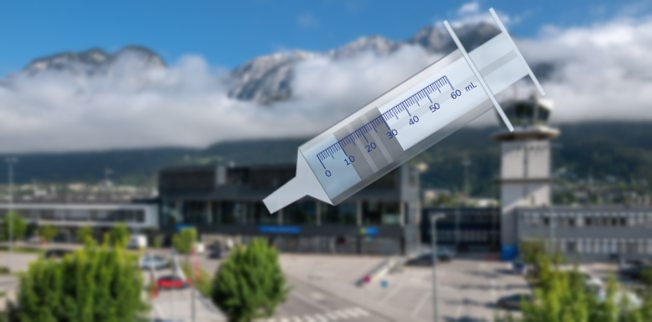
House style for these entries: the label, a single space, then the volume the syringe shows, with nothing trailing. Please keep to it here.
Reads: 10 mL
